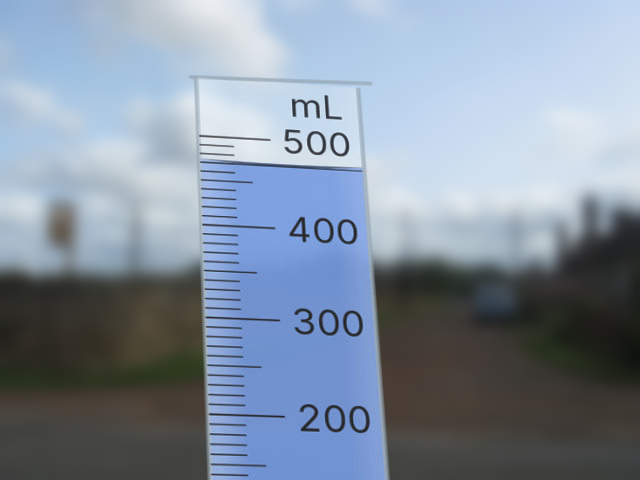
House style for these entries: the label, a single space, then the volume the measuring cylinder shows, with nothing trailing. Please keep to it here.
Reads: 470 mL
